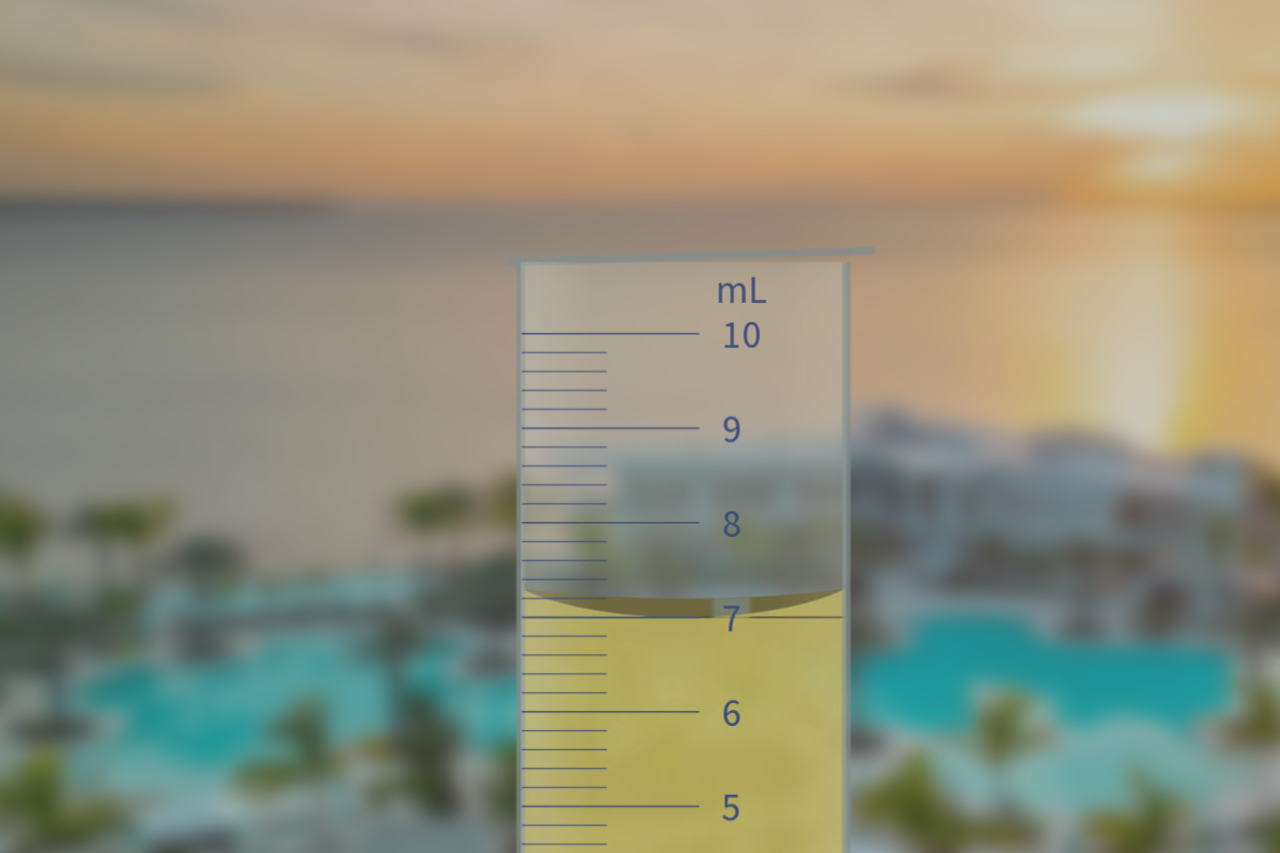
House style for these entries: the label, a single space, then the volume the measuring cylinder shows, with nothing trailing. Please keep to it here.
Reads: 7 mL
